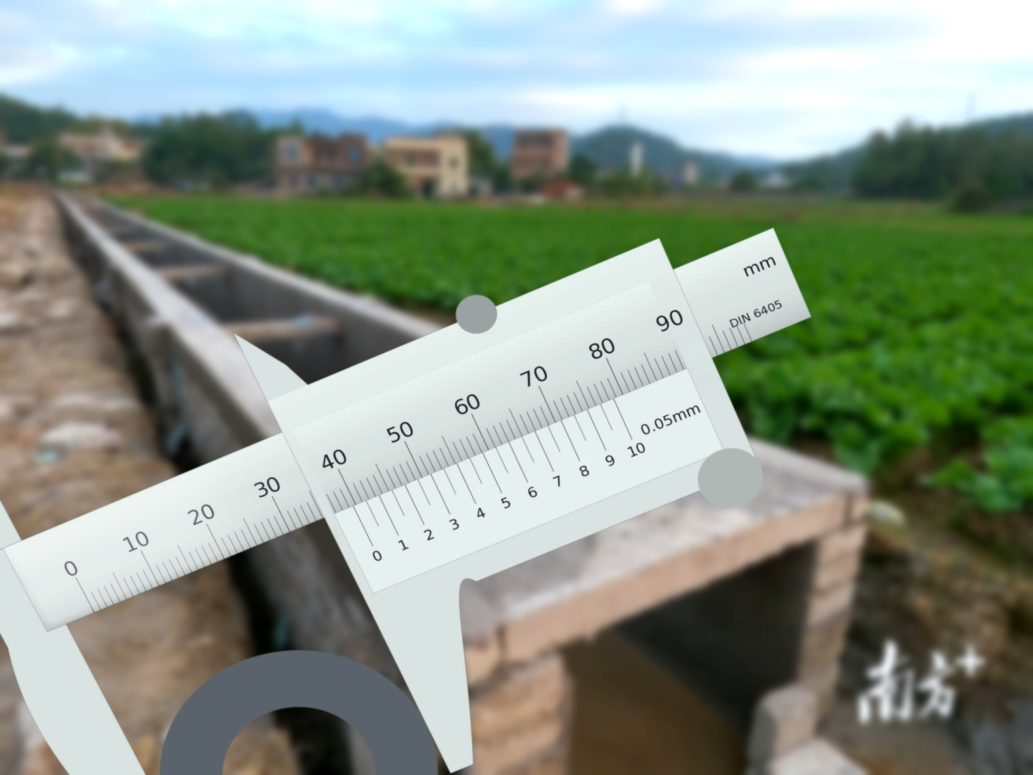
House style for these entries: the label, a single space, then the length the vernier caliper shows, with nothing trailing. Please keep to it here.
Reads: 39.6 mm
